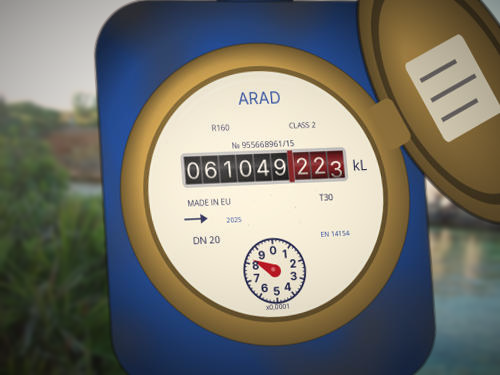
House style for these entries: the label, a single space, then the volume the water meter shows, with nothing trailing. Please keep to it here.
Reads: 61049.2228 kL
